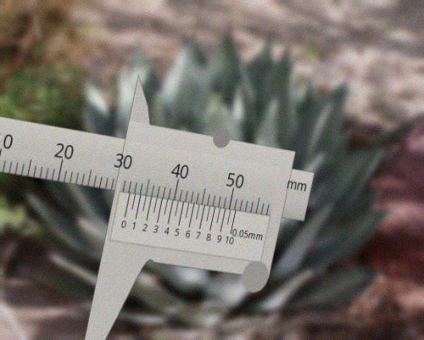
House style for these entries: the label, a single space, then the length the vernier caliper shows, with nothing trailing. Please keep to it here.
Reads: 32.2 mm
